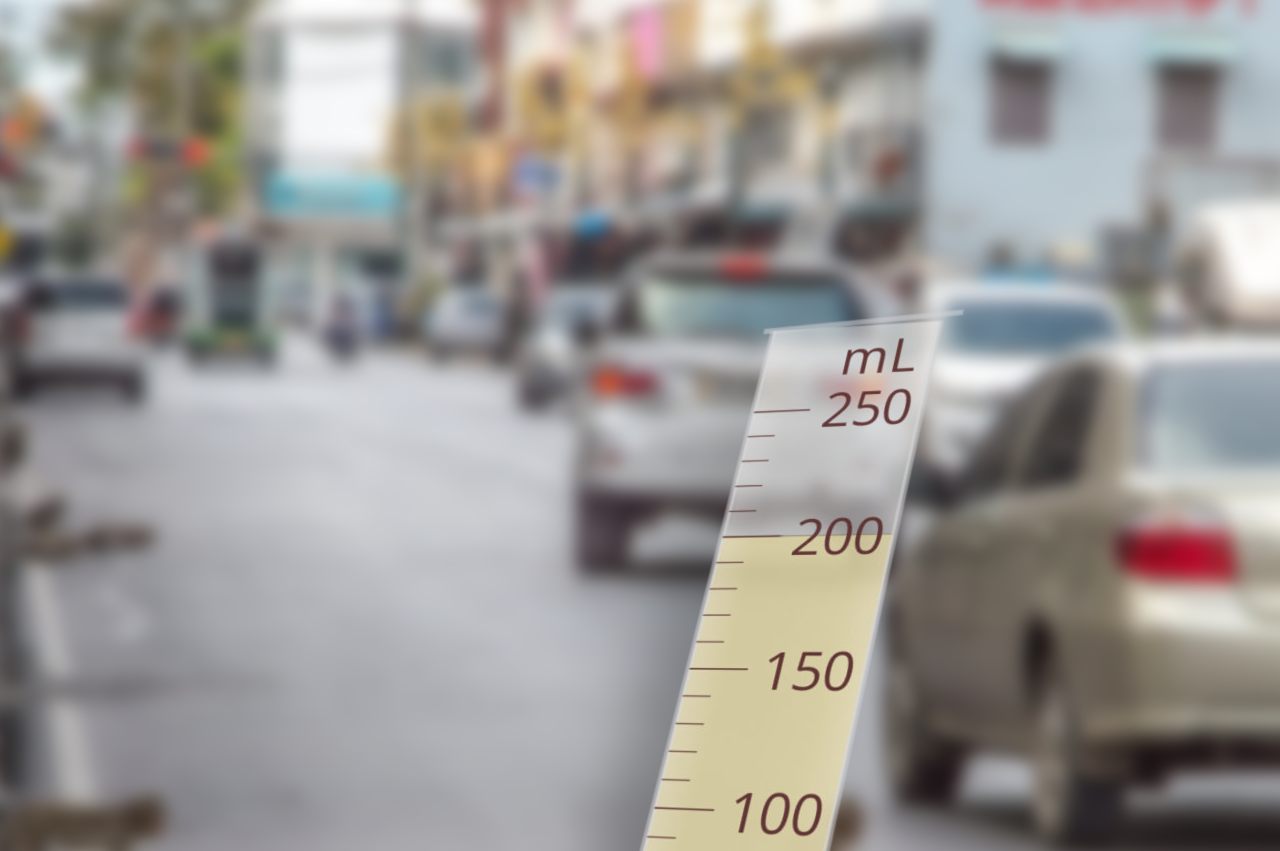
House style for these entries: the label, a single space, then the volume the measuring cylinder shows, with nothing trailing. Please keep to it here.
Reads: 200 mL
